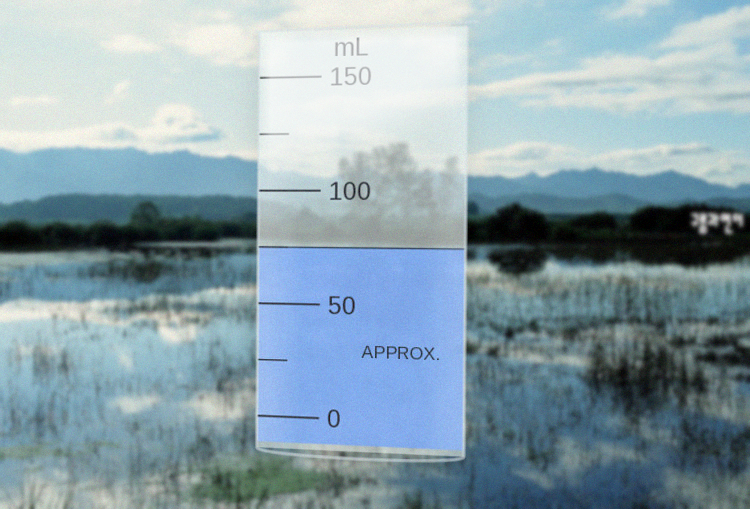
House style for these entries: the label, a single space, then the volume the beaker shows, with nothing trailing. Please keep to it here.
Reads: 75 mL
